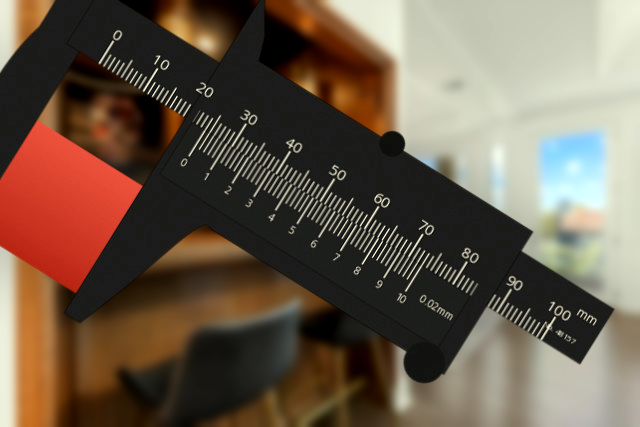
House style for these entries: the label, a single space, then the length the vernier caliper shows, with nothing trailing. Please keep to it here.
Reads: 24.0 mm
